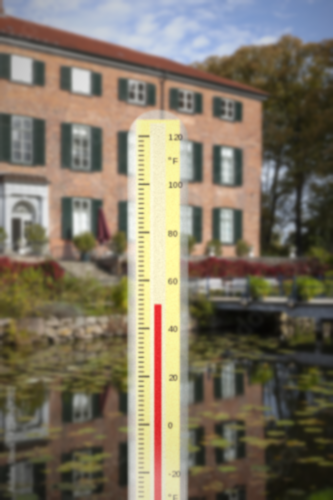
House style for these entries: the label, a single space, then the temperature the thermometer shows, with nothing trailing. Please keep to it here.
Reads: 50 °F
